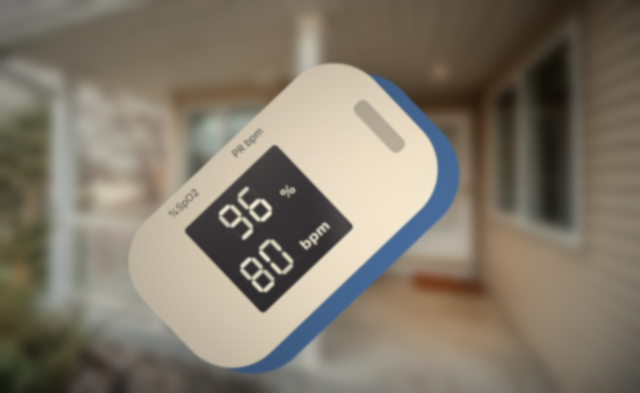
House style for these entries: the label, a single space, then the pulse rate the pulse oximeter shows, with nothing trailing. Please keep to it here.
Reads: 80 bpm
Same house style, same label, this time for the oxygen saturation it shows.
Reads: 96 %
